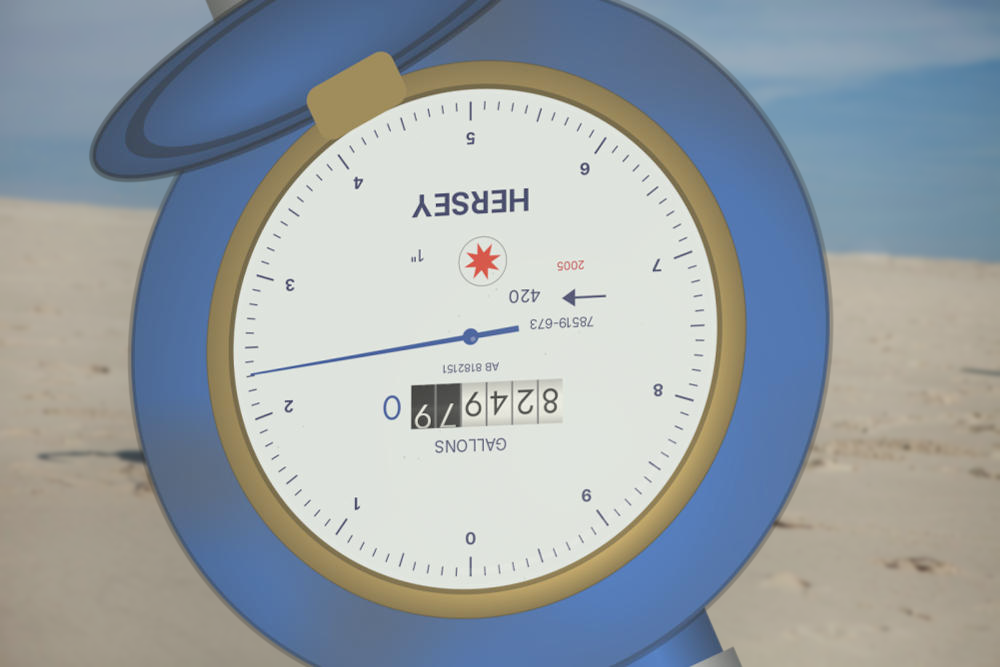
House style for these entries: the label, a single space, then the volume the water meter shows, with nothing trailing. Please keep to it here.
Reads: 8249792.3 gal
